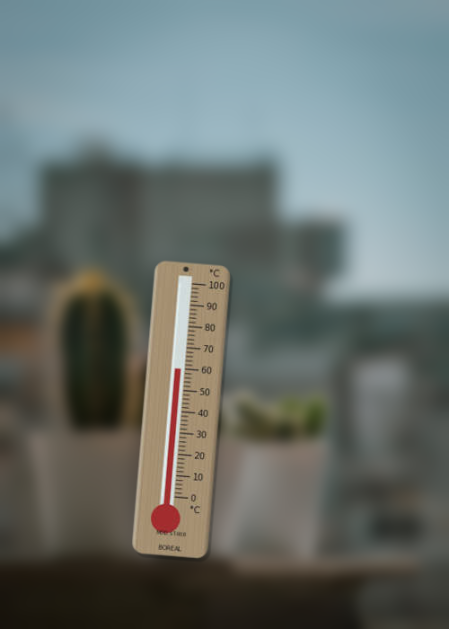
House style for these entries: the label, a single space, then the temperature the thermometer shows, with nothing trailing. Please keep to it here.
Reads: 60 °C
